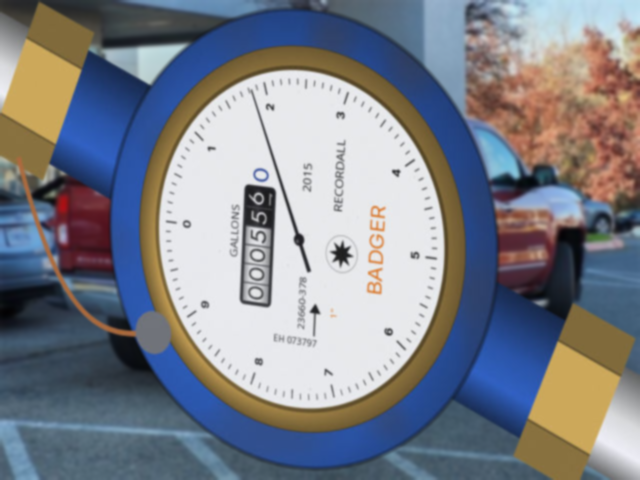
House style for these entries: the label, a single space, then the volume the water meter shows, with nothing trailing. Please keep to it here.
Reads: 5561.8 gal
